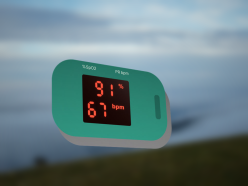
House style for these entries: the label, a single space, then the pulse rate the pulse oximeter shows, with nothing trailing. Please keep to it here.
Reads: 67 bpm
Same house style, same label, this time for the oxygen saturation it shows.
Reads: 91 %
